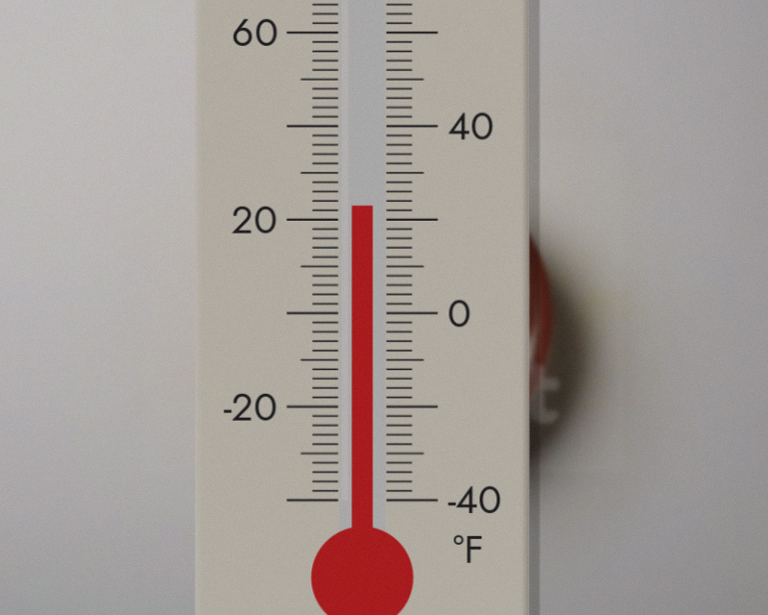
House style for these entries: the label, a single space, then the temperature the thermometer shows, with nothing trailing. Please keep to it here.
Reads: 23 °F
